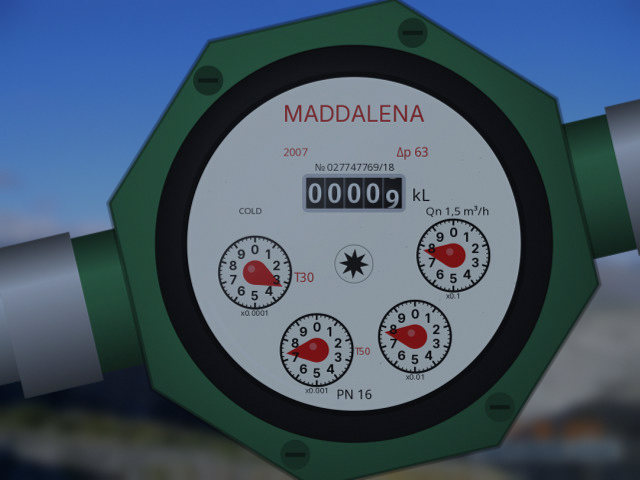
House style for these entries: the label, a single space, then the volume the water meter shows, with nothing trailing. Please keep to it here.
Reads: 8.7773 kL
